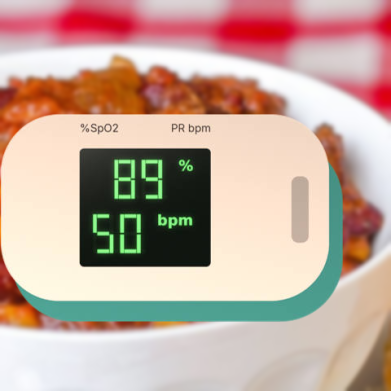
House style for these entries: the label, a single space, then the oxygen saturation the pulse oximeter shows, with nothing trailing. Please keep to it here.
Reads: 89 %
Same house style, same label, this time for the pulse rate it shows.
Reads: 50 bpm
